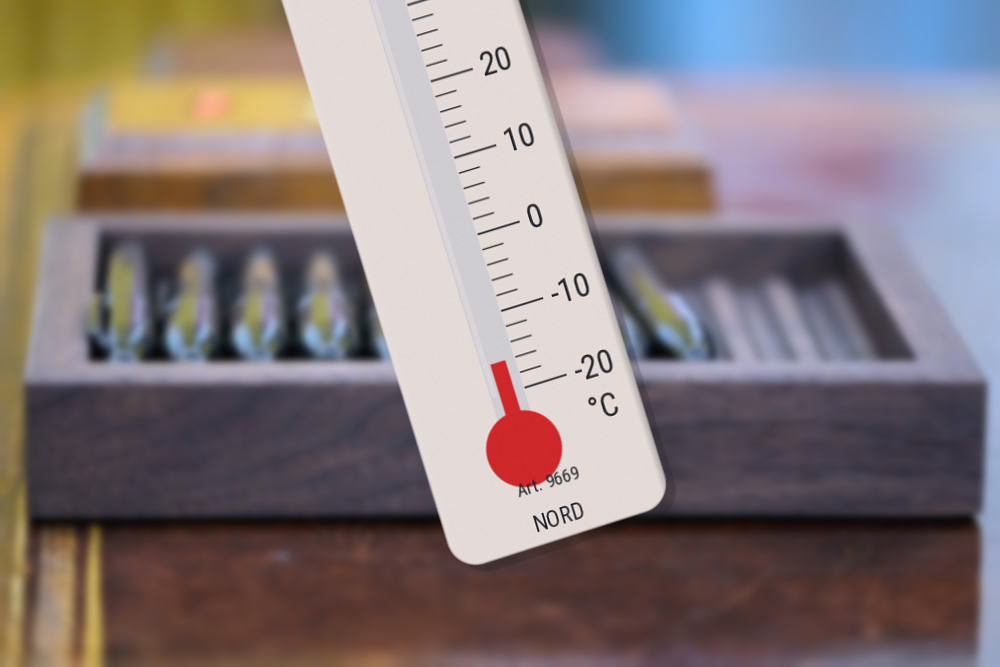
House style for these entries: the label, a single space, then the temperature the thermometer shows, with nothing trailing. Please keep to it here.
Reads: -16 °C
